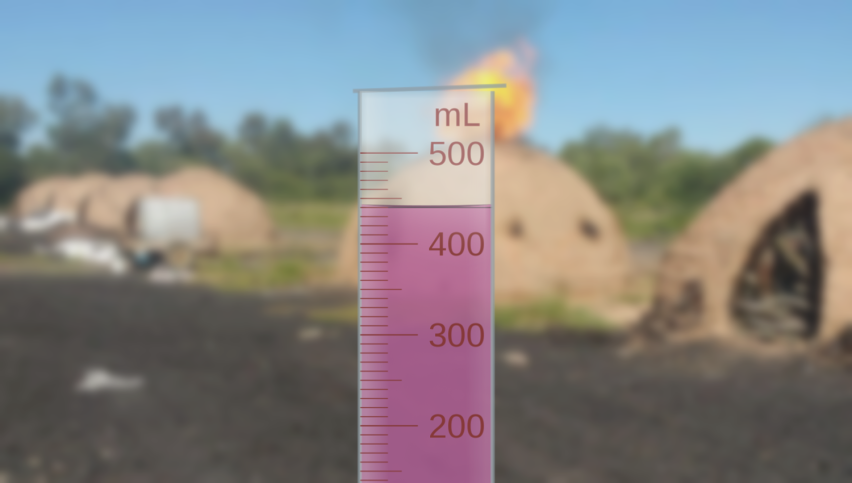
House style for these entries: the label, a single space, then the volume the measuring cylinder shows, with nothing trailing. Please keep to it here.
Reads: 440 mL
